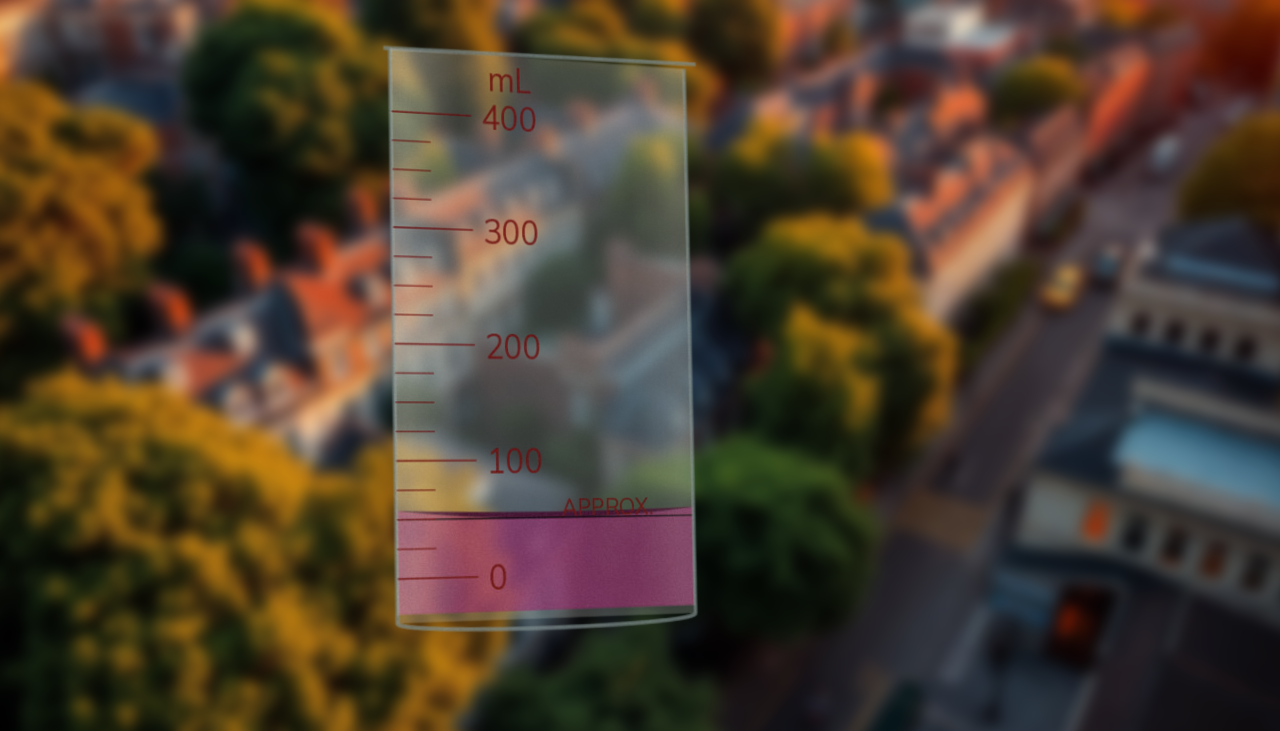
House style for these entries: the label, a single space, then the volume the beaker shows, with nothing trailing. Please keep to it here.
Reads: 50 mL
